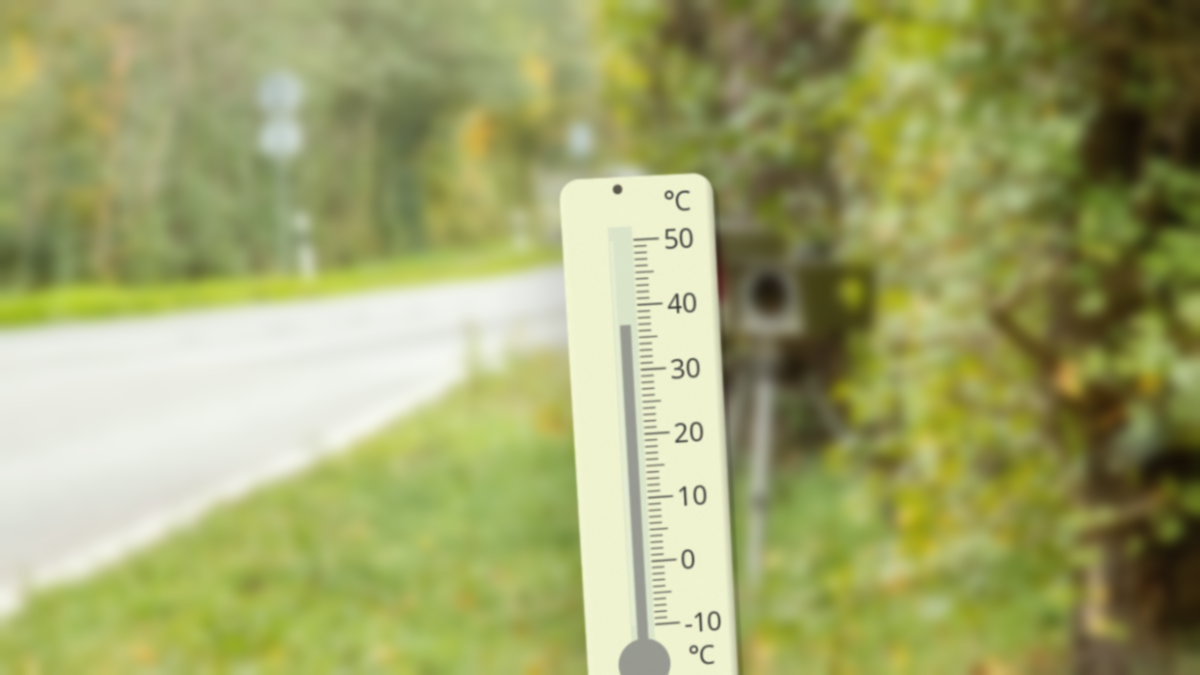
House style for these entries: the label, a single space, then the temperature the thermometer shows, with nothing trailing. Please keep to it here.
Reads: 37 °C
